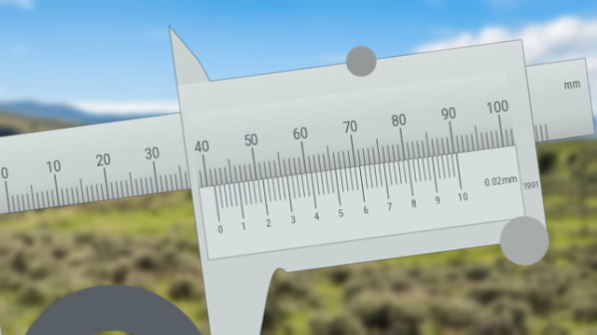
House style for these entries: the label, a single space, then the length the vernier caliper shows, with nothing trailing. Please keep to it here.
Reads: 41.5 mm
